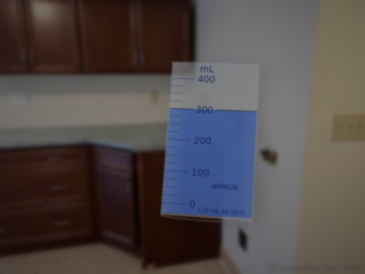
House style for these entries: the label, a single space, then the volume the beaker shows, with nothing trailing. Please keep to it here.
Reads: 300 mL
